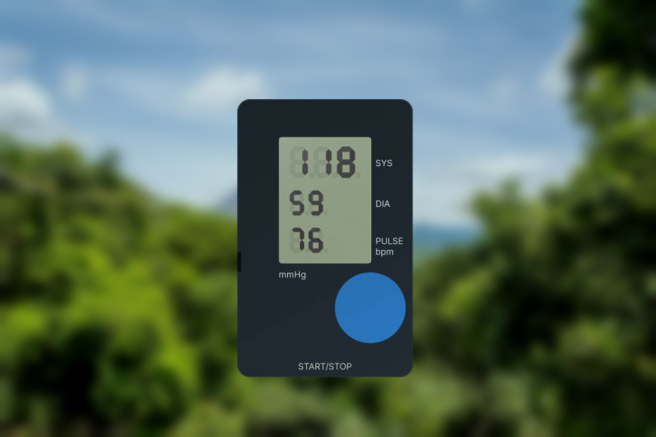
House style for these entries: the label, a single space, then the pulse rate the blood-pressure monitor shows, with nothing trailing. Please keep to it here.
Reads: 76 bpm
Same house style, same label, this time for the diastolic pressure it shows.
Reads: 59 mmHg
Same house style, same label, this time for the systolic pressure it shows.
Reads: 118 mmHg
